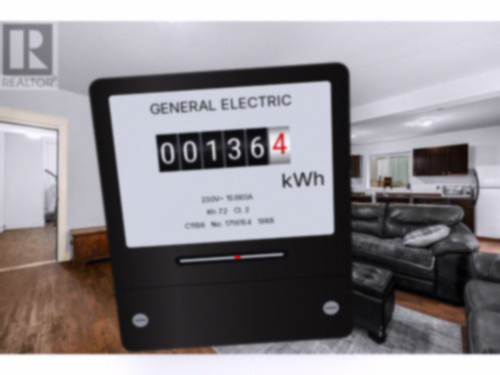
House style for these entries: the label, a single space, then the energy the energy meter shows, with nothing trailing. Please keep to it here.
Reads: 136.4 kWh
